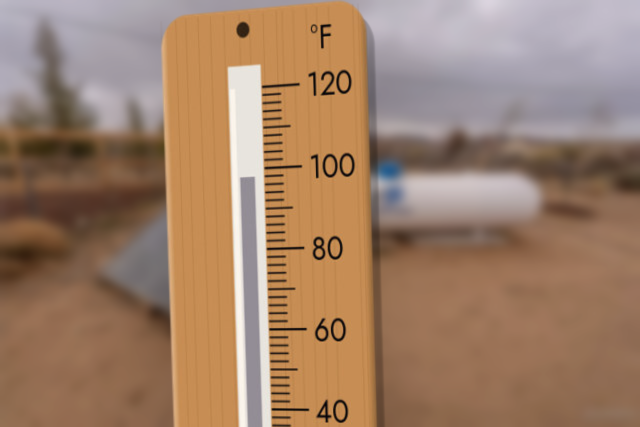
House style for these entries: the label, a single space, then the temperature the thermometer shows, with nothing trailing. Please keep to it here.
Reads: 98 °F
